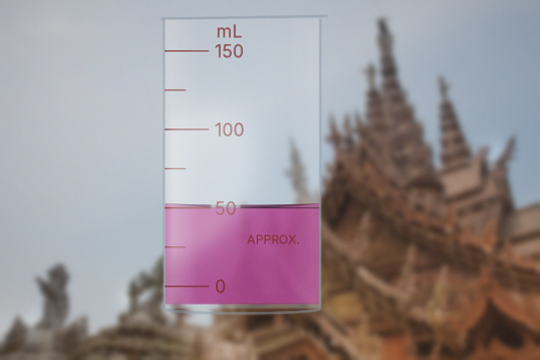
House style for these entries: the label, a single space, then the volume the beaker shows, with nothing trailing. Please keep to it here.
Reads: 50 mL
